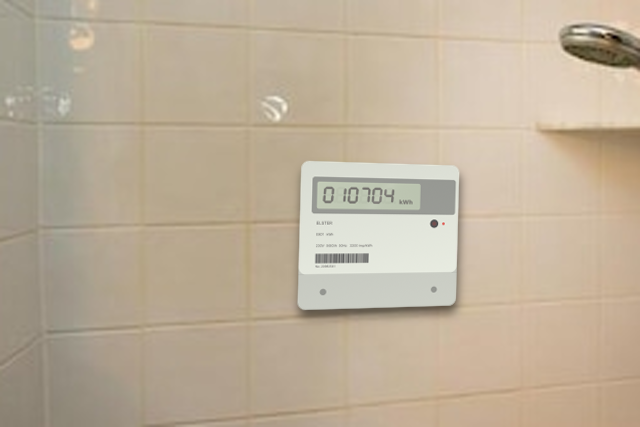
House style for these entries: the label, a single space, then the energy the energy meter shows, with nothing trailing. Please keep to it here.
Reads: 10704 kWh
